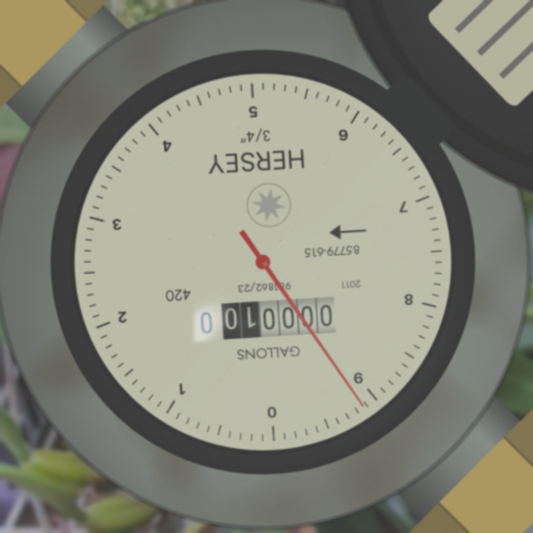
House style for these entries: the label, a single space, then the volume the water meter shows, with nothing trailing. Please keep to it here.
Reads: 99.1 gal
